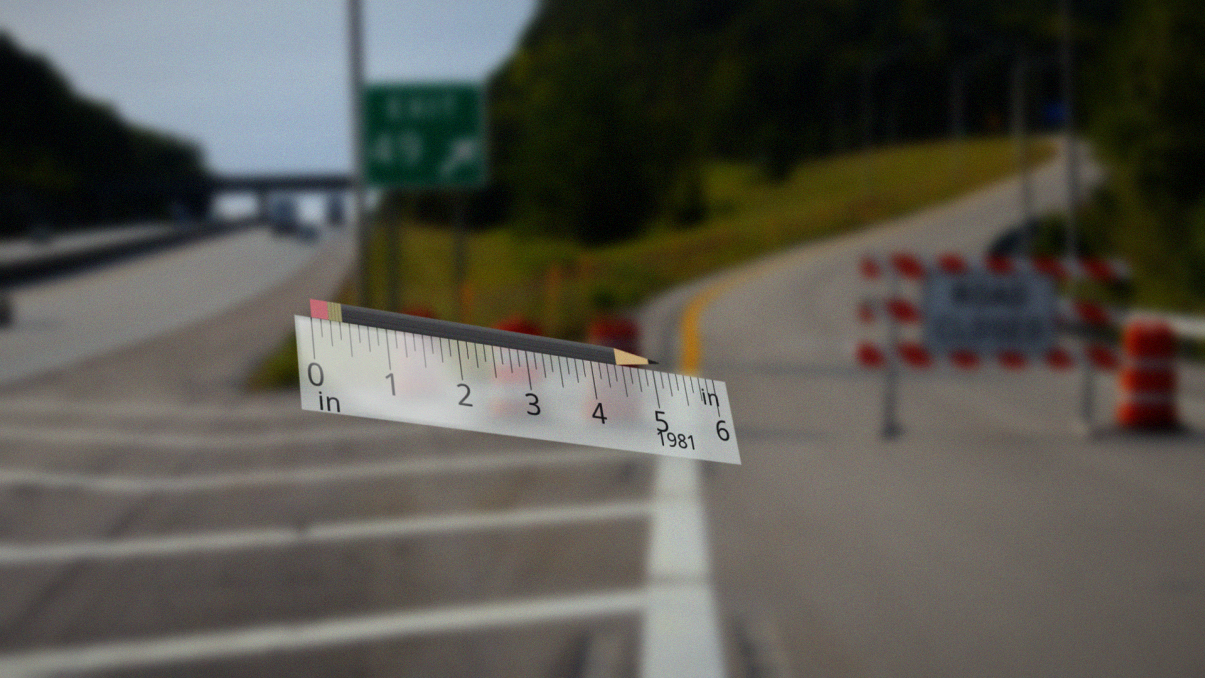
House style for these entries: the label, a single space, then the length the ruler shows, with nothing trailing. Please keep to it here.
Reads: 5.125 in
